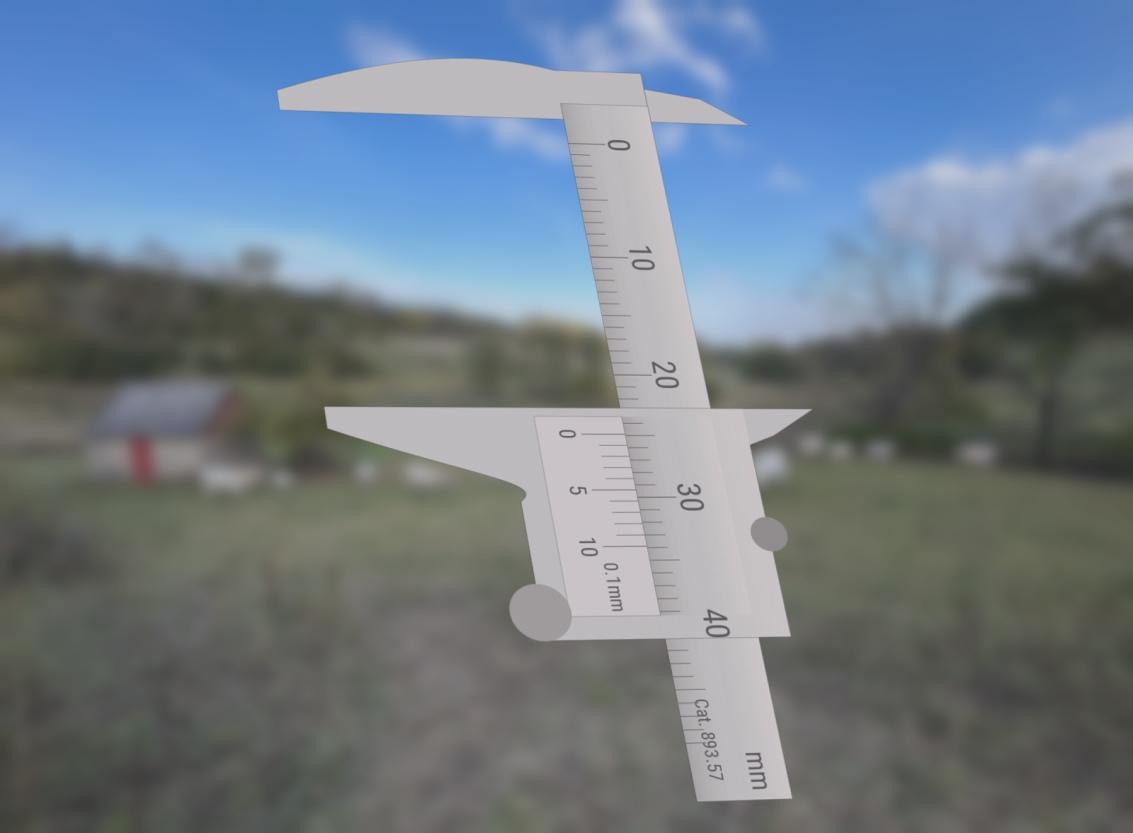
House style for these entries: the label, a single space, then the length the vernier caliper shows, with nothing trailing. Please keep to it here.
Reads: 24.9 mm
